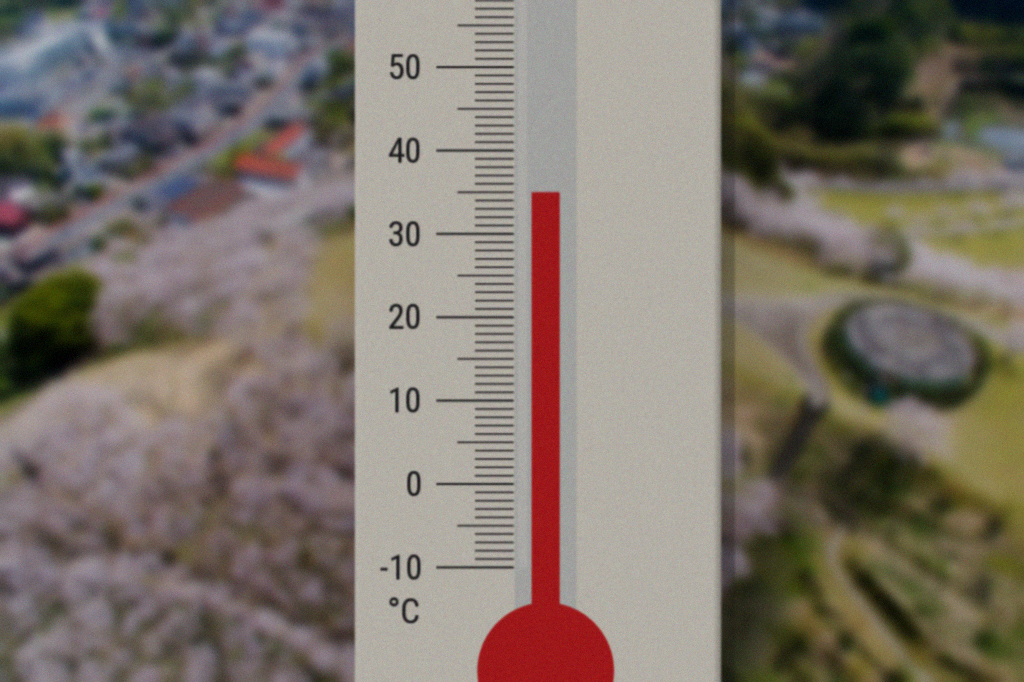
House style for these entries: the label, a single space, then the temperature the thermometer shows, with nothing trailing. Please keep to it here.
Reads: 35 °C
